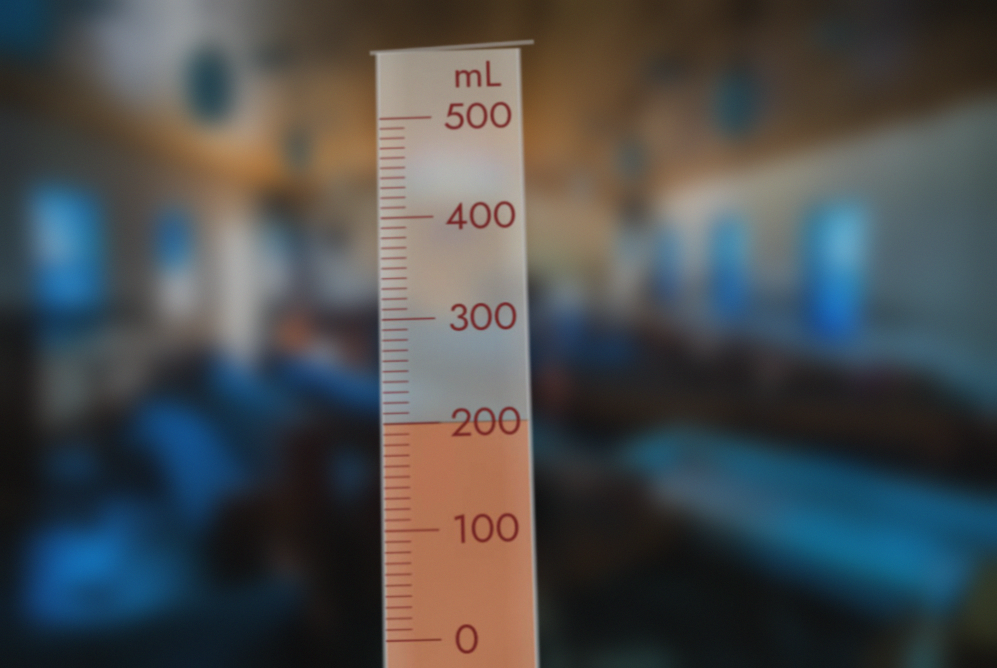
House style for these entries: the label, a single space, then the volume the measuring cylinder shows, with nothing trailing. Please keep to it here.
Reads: 200 mL
